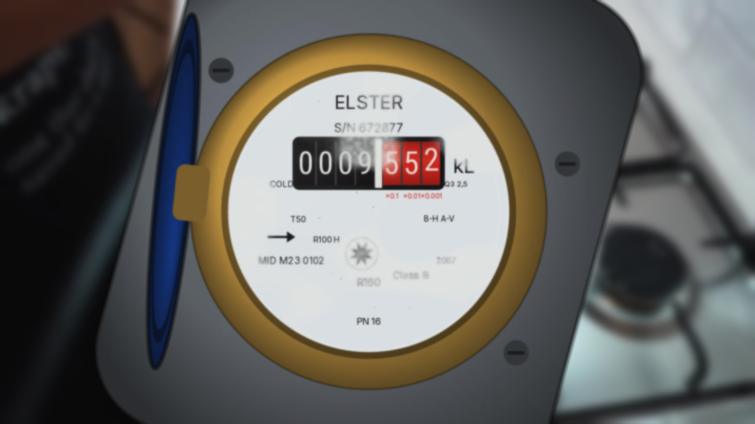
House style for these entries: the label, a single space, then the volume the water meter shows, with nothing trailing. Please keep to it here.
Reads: 9.552 kL
